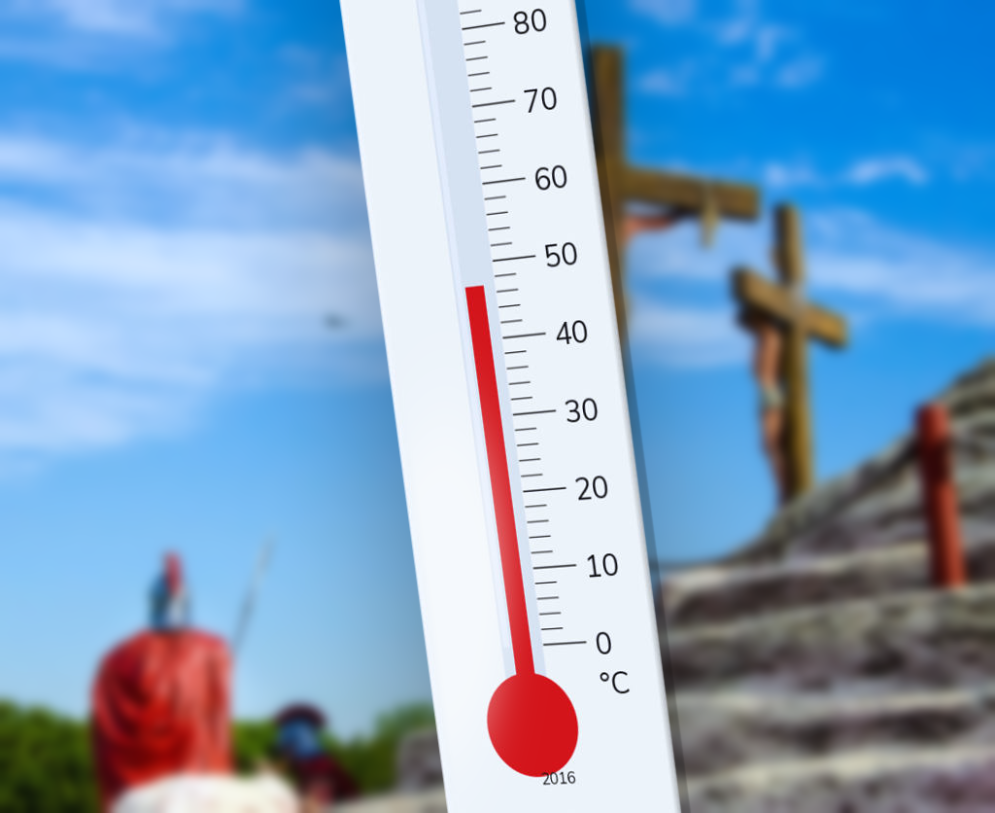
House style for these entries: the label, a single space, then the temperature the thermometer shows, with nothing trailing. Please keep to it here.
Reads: 47 °C
